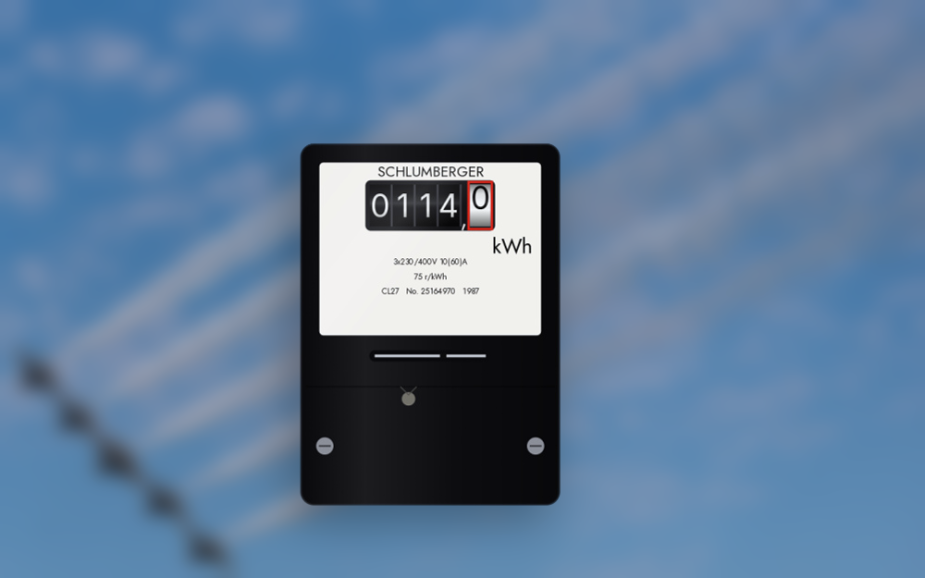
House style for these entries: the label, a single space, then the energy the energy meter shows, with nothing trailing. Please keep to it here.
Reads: 114.0 kWh
